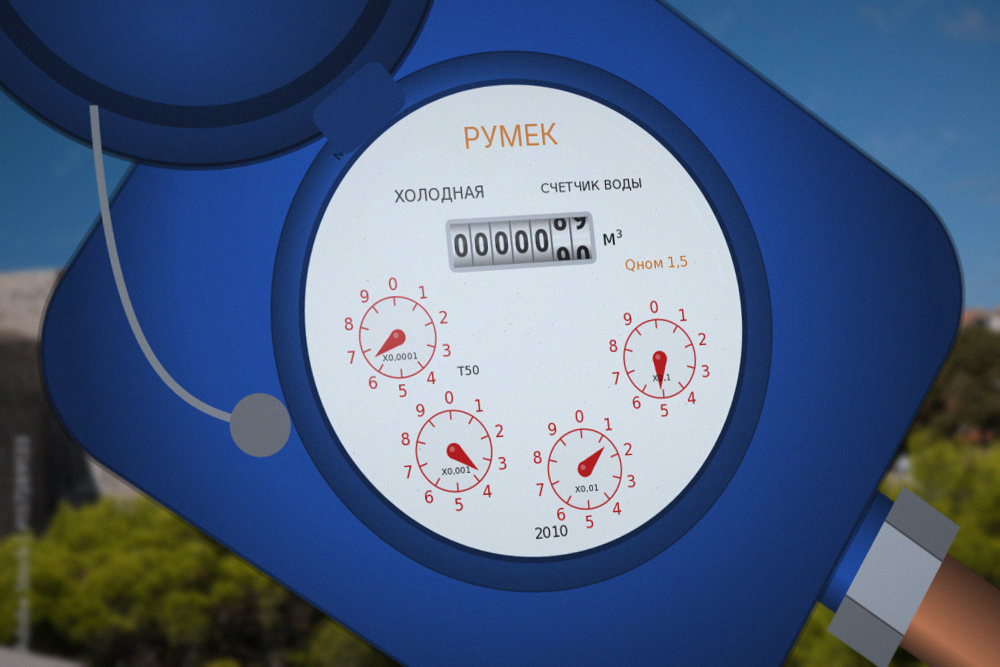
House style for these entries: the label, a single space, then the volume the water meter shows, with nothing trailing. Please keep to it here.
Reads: 89.5136 m³
